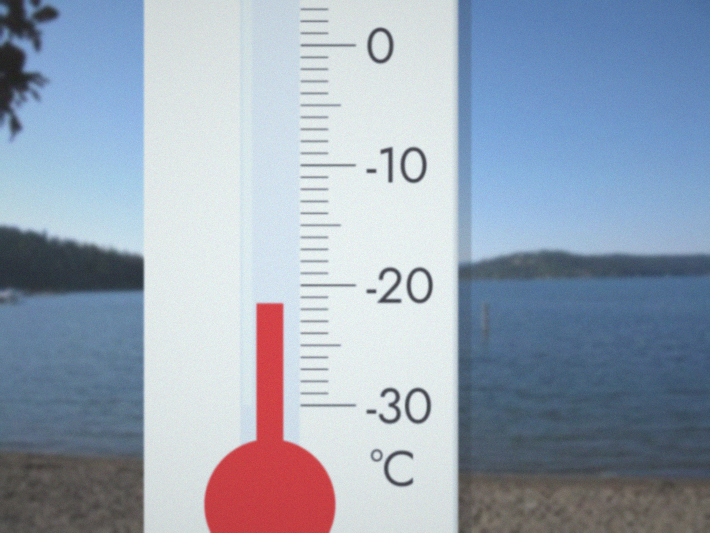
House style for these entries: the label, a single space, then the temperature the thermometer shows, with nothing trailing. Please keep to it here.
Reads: -21.5 °C
